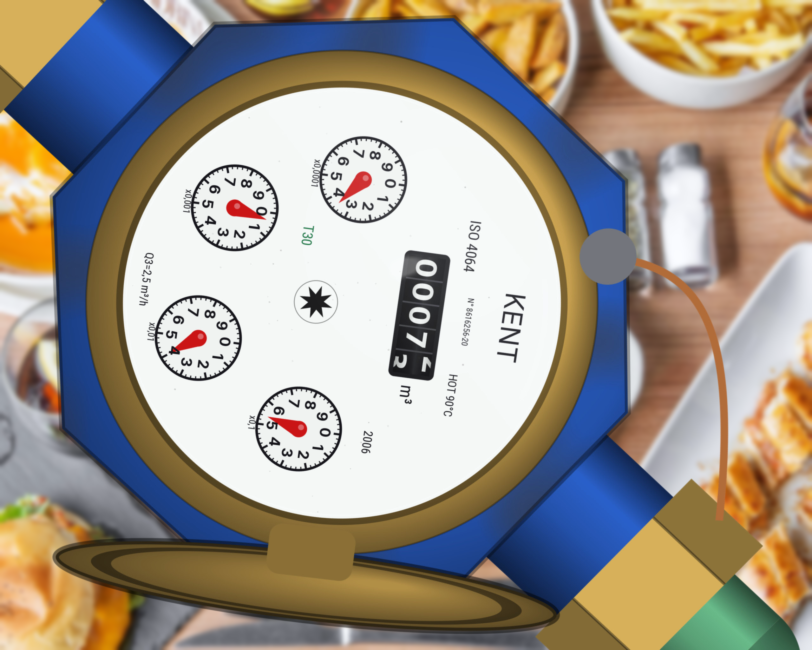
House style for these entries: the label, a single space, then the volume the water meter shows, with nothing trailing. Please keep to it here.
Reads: 72.5403 m³
